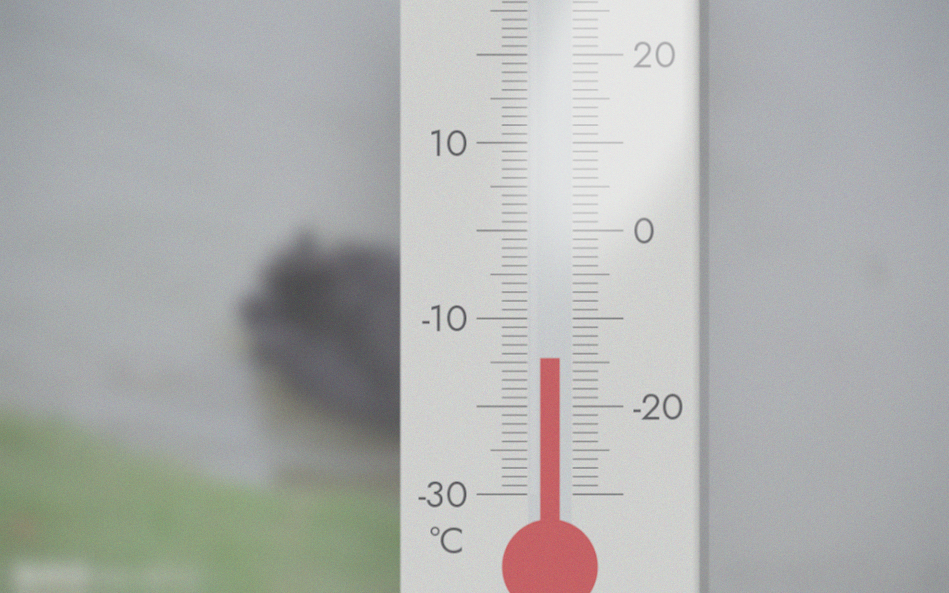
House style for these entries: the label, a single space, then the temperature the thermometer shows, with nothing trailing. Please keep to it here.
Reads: -14.5 °C
